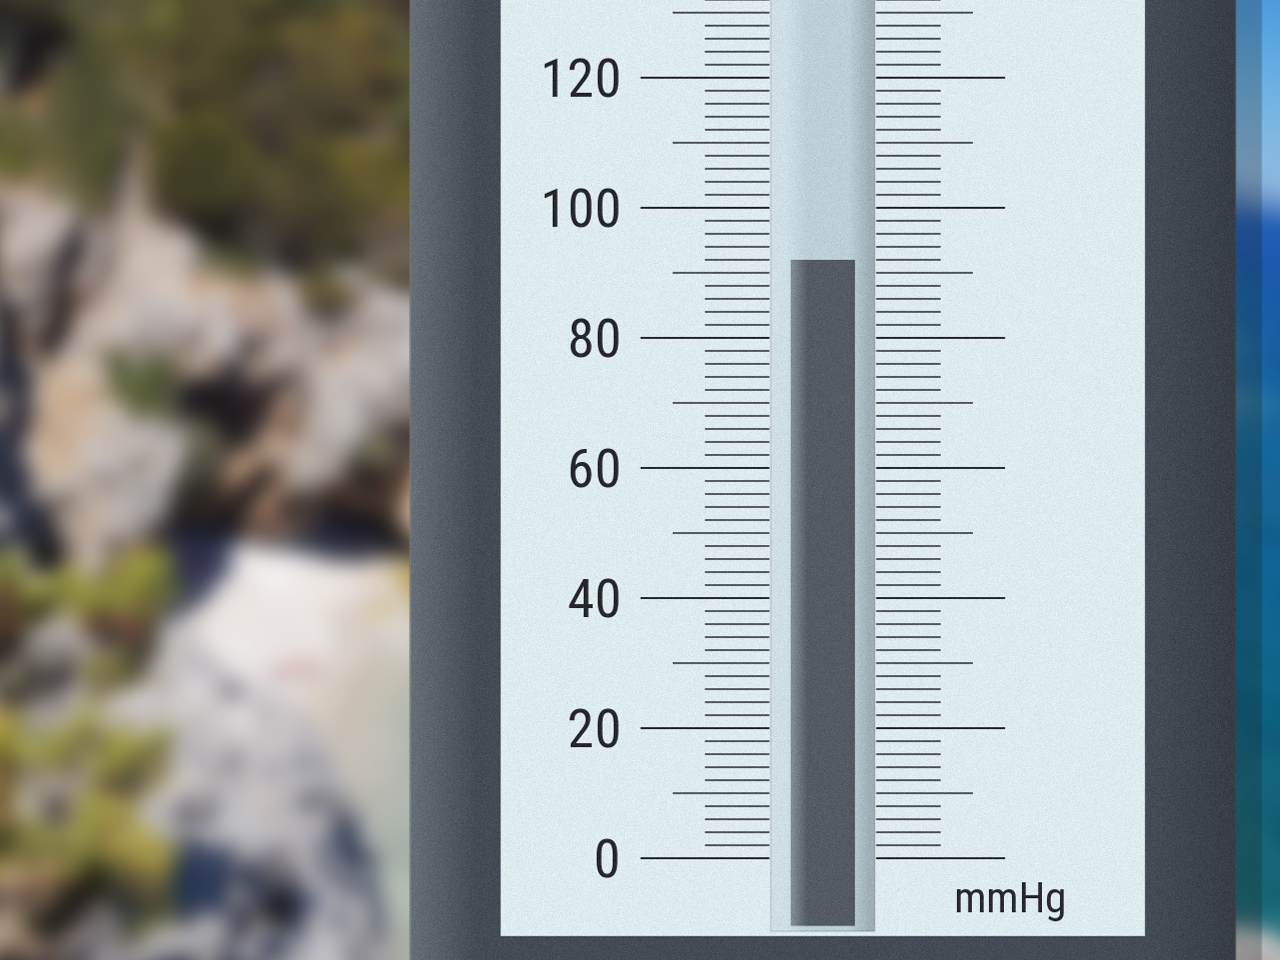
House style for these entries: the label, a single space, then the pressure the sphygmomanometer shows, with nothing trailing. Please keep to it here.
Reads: 92 mmHg
